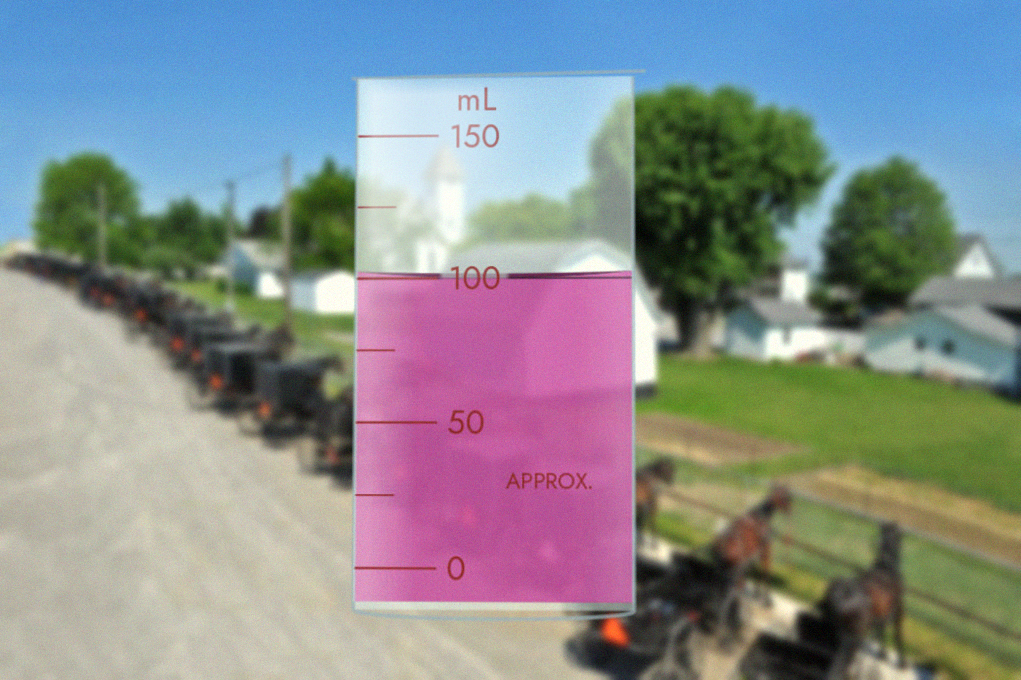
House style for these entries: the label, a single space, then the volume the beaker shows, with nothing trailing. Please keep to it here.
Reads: 100 mL
